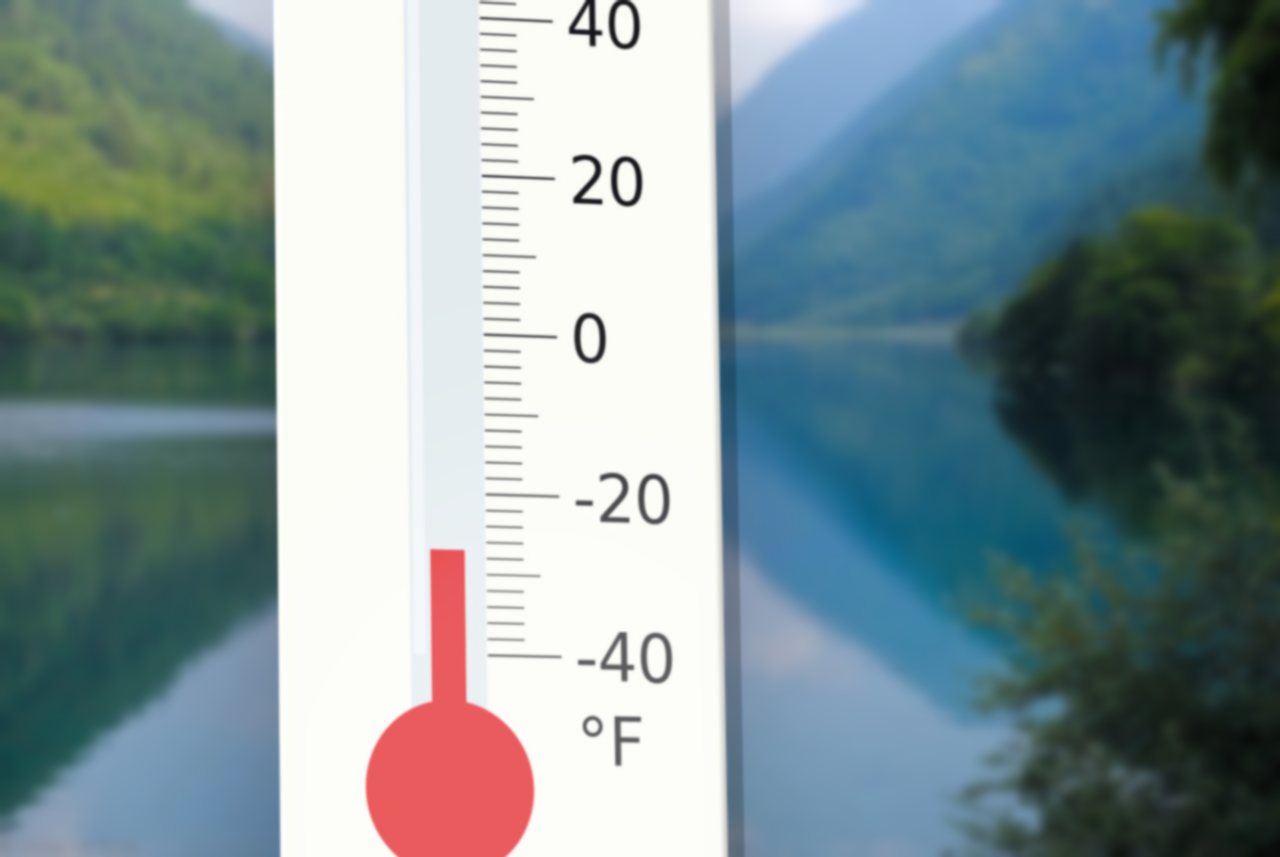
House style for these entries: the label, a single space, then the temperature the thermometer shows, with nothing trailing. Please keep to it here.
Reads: -27 °F
